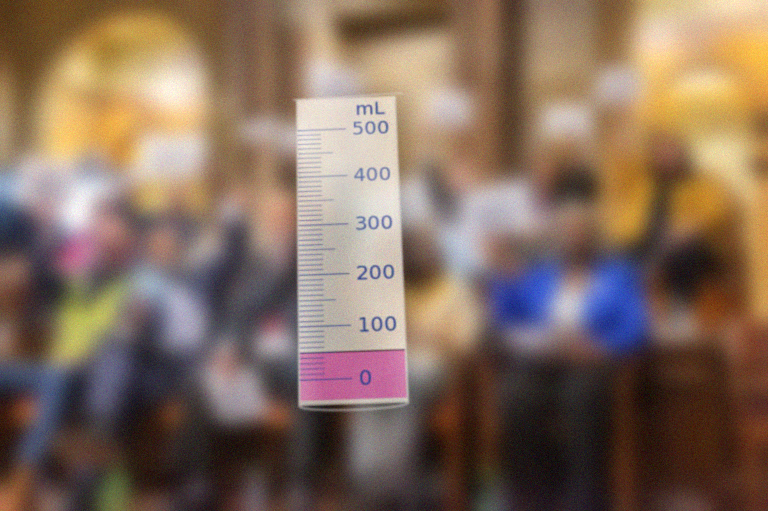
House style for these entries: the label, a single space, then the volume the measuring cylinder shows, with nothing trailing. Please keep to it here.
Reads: 50 mL
